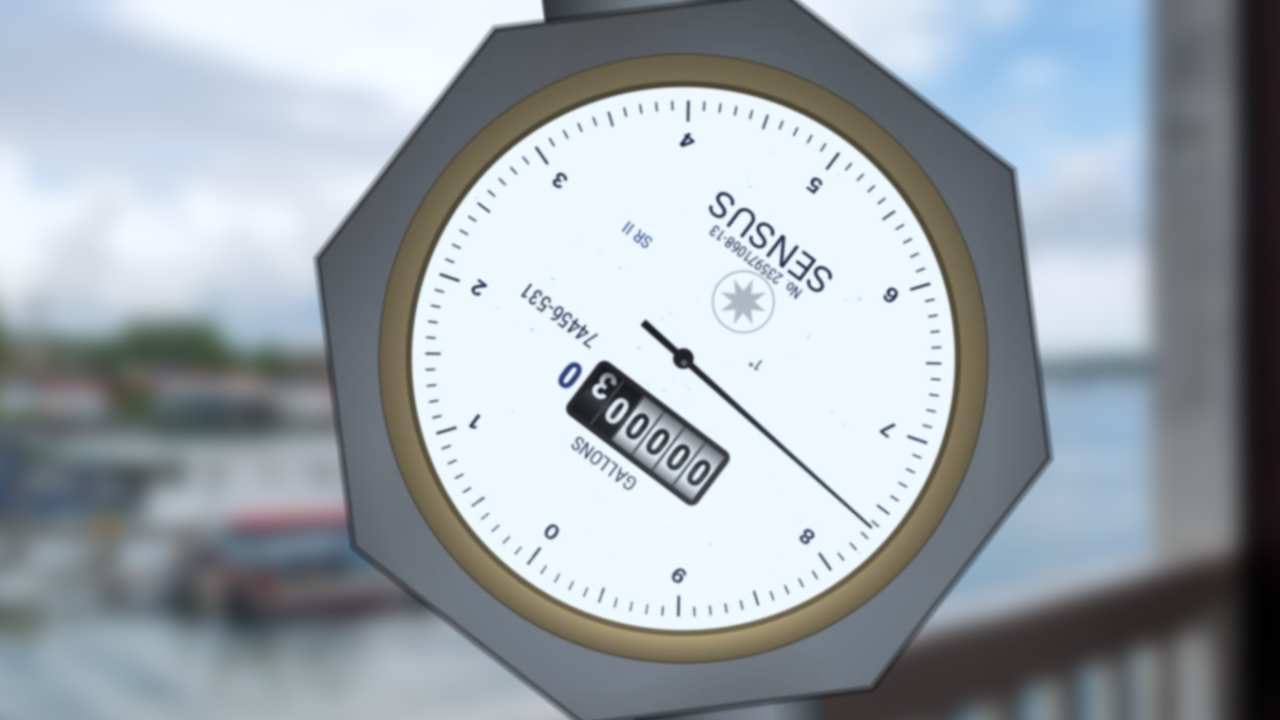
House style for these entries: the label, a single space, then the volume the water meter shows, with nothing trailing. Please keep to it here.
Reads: 27.6 gal
